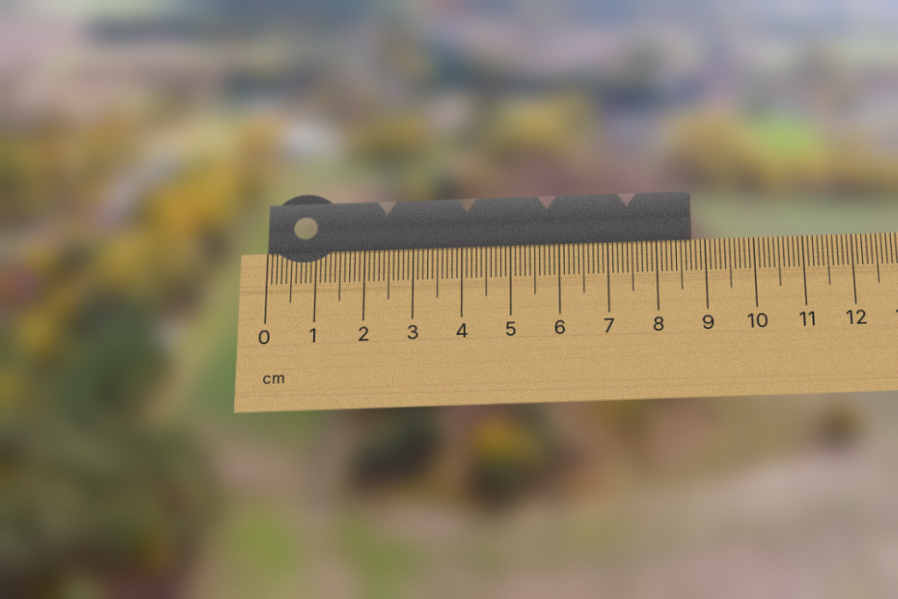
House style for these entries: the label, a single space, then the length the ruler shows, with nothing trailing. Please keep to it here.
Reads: 8.7 cm
